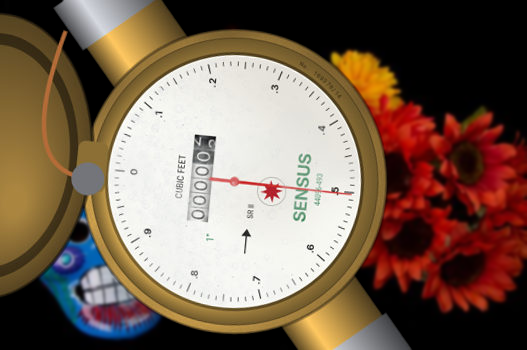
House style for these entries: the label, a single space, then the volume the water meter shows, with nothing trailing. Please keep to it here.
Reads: 2.50 ft³
